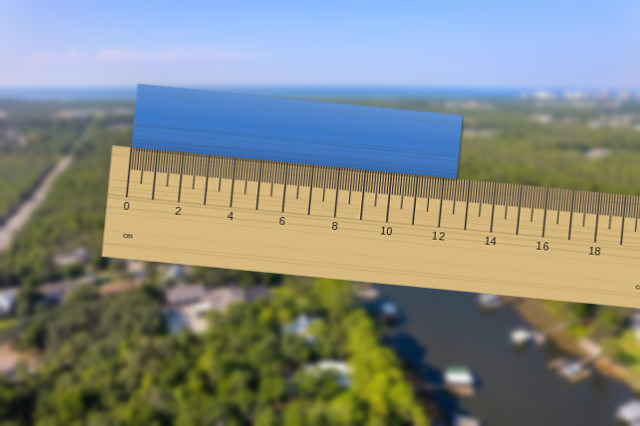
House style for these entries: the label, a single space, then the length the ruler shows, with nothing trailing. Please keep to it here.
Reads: 12.5 cm
